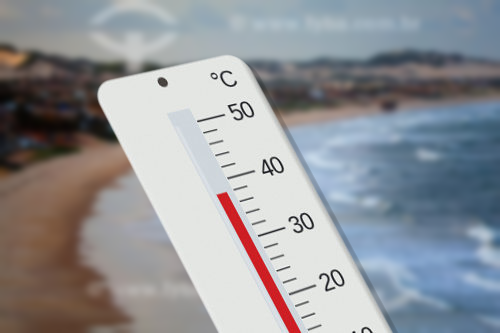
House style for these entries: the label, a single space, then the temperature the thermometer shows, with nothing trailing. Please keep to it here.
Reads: 38 °C
